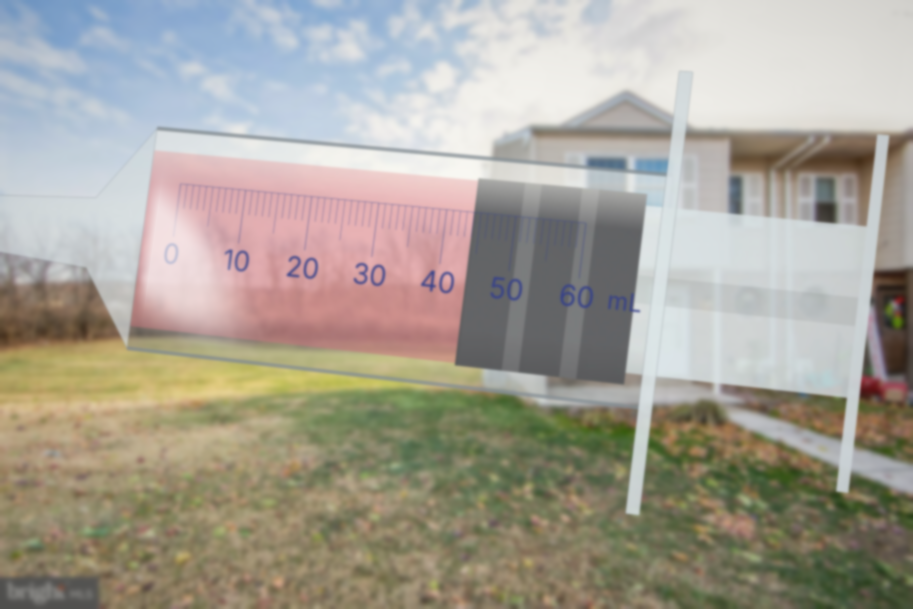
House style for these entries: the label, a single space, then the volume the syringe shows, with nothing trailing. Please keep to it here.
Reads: 44 mL
